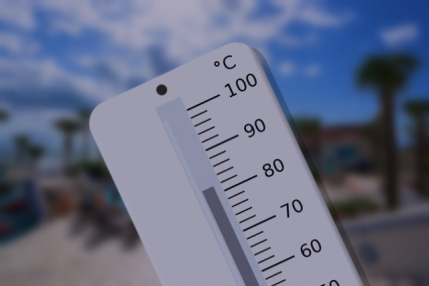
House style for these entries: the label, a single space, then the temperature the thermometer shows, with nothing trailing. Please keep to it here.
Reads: 82 °C
